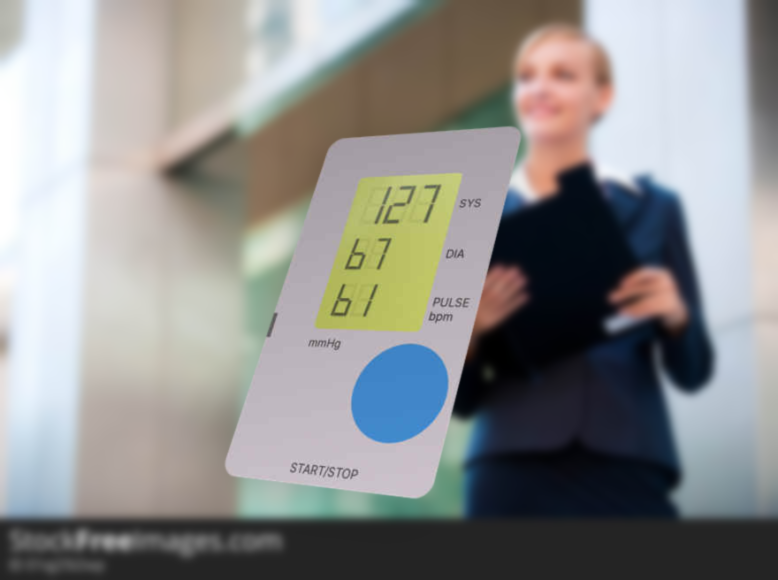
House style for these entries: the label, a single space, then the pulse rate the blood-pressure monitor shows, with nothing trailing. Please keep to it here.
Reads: 61 bpm
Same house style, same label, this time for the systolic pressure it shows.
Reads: 127 mmHg
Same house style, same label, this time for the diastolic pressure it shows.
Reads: 67 mmHg
